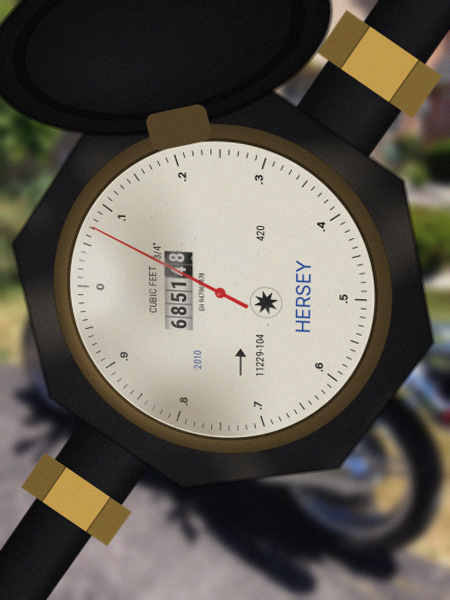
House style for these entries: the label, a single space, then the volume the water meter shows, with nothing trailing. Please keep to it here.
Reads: 685148.07 ft³
